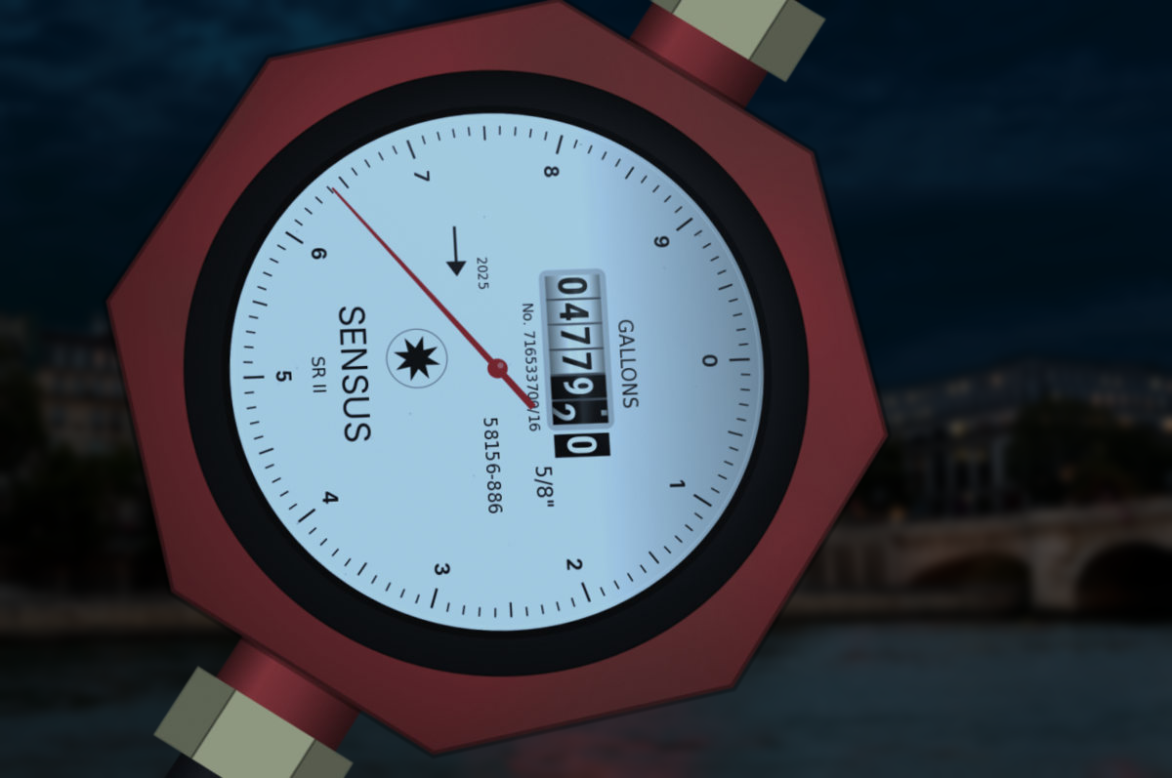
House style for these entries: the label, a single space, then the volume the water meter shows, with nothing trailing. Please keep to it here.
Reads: 477916.4 gal
